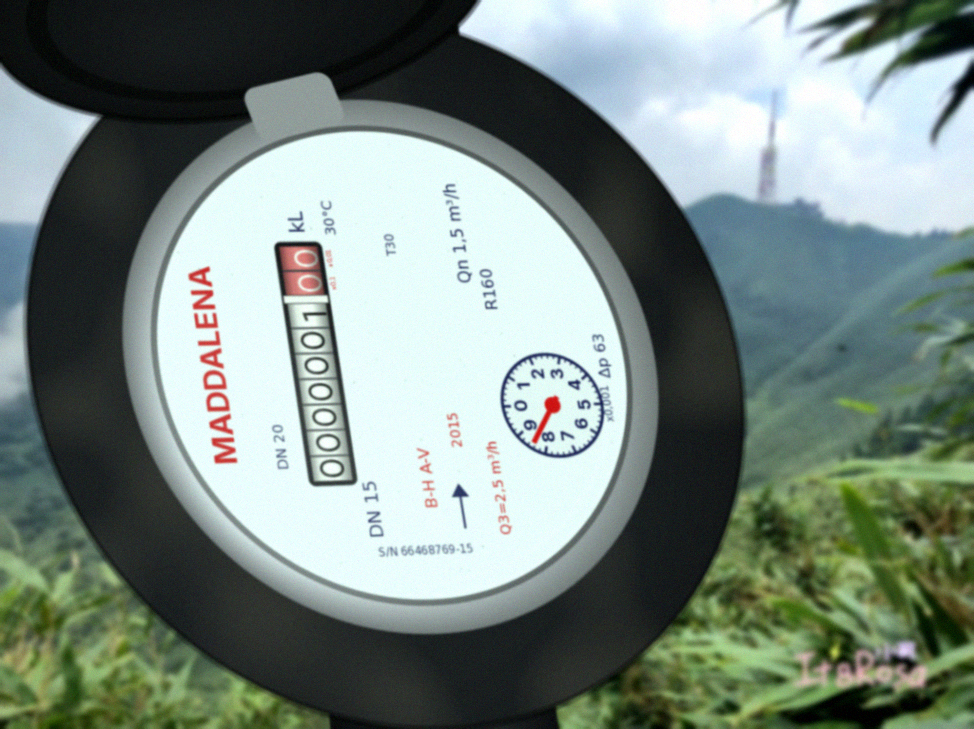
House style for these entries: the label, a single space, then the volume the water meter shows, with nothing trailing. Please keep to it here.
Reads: 0.998 kL
